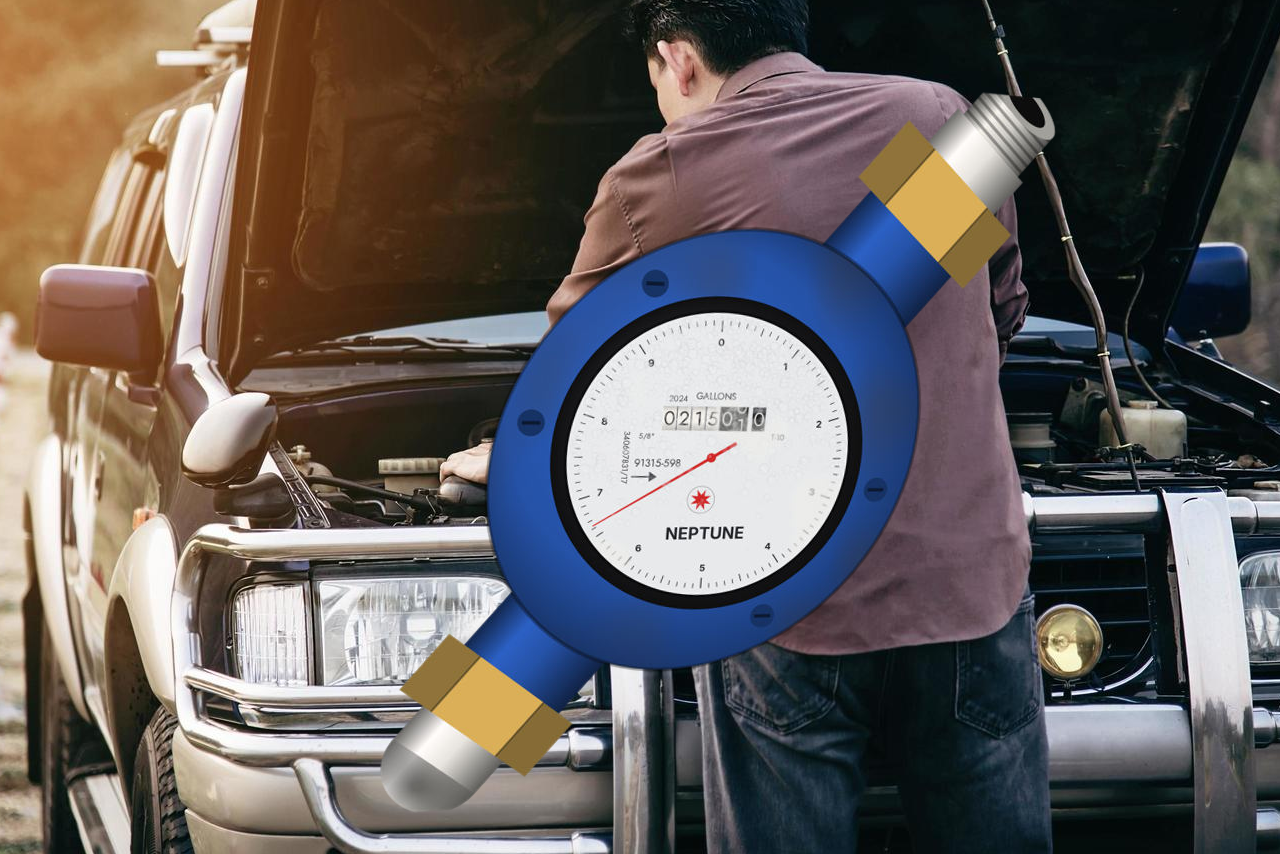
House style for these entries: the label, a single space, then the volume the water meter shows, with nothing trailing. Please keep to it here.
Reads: 215006.6 gal
